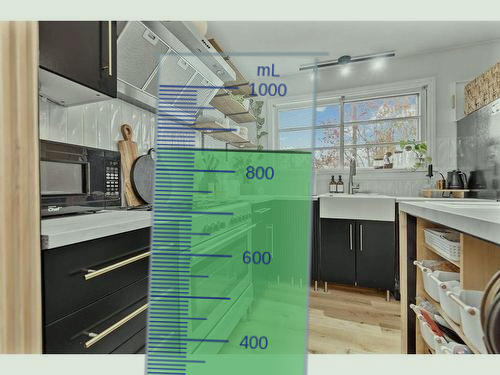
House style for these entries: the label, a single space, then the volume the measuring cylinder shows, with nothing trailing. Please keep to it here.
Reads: 850 mL
